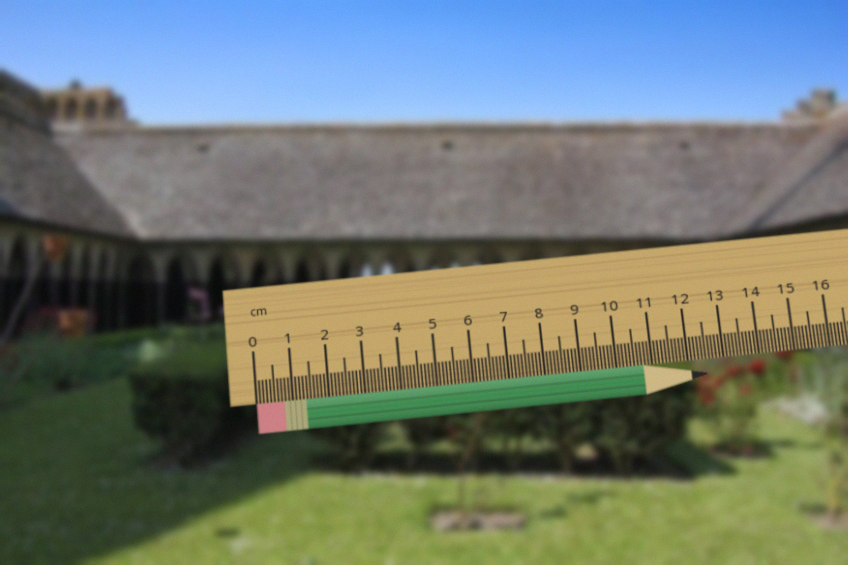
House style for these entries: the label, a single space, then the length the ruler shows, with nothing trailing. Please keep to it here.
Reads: 12.5 cm
